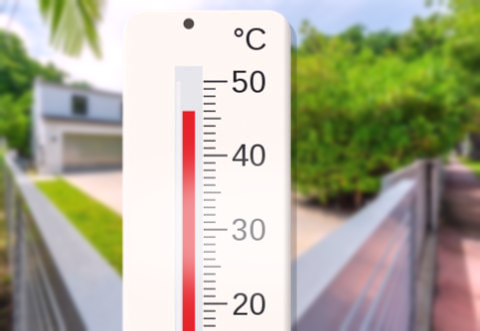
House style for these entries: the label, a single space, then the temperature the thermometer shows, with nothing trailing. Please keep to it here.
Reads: 46 °C
